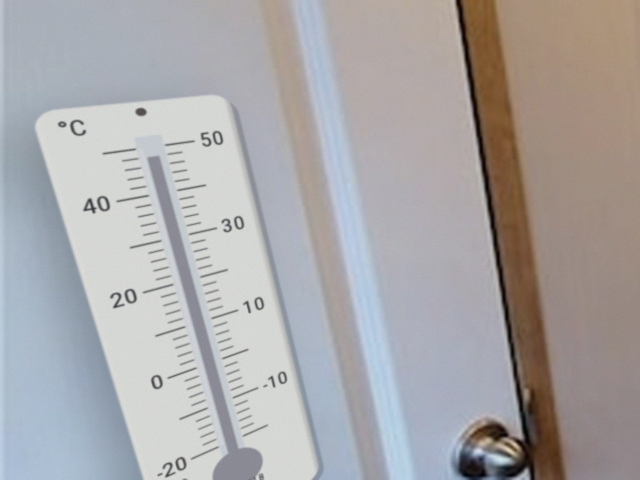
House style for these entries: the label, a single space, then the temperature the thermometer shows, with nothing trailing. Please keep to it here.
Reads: 48 °C
